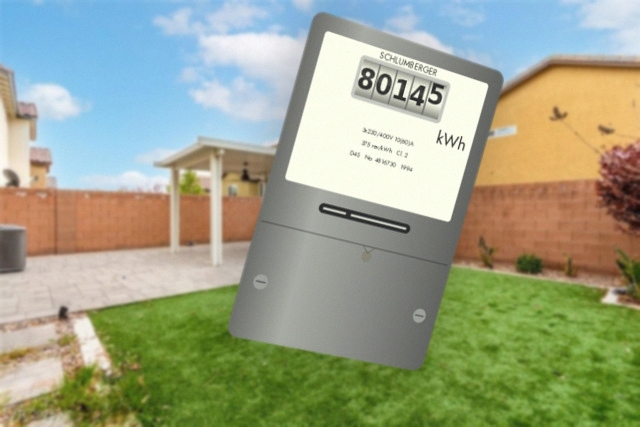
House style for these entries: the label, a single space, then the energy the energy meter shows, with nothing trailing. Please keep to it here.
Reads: 80145 kWh
